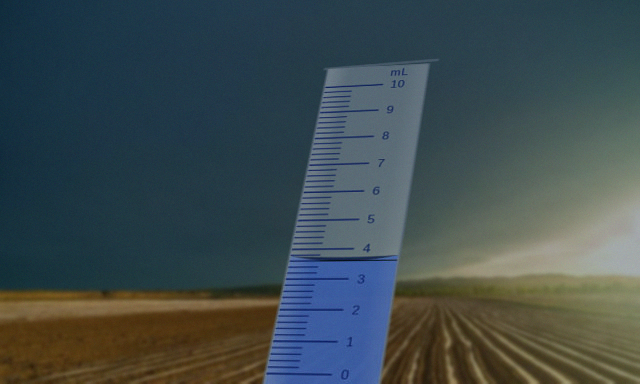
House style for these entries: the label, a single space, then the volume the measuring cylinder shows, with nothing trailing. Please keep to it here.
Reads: 3.6 mL
